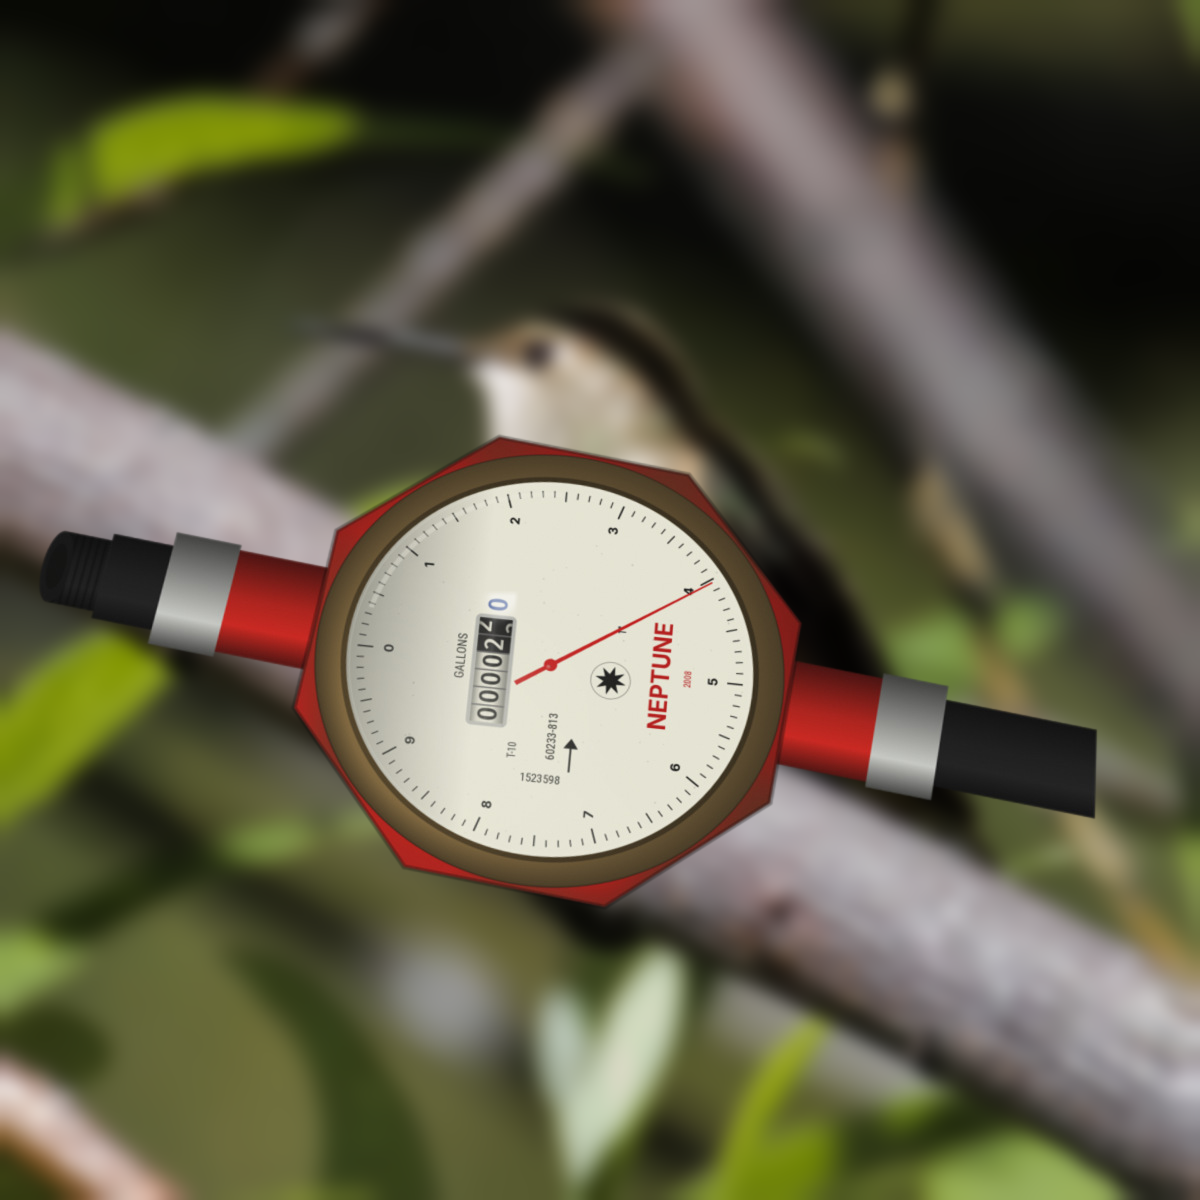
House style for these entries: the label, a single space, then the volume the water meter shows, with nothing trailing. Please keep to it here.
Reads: 224.0 gal
